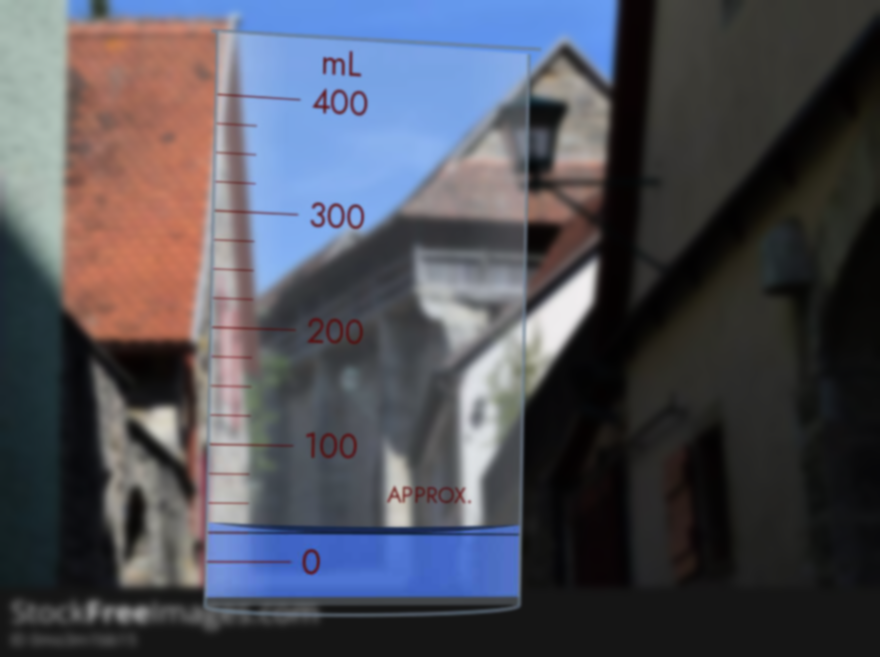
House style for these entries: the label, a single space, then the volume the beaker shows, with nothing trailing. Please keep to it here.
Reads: 25 mL
